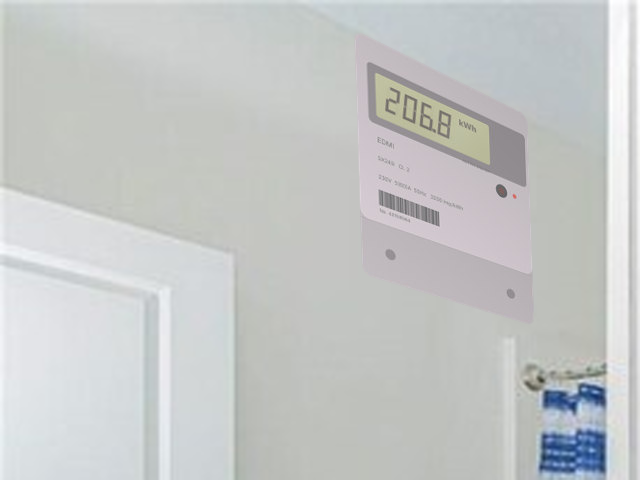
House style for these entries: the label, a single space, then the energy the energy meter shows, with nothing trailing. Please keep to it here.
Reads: 206.8 kWh
